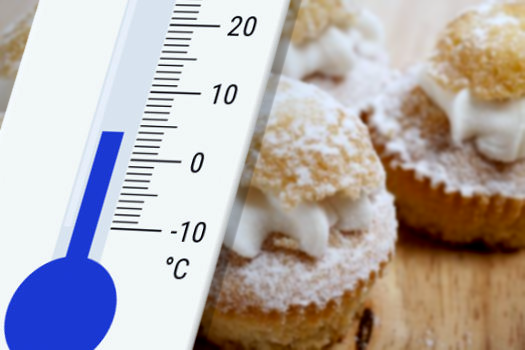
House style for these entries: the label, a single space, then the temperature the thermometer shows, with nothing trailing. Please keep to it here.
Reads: 4 °C
